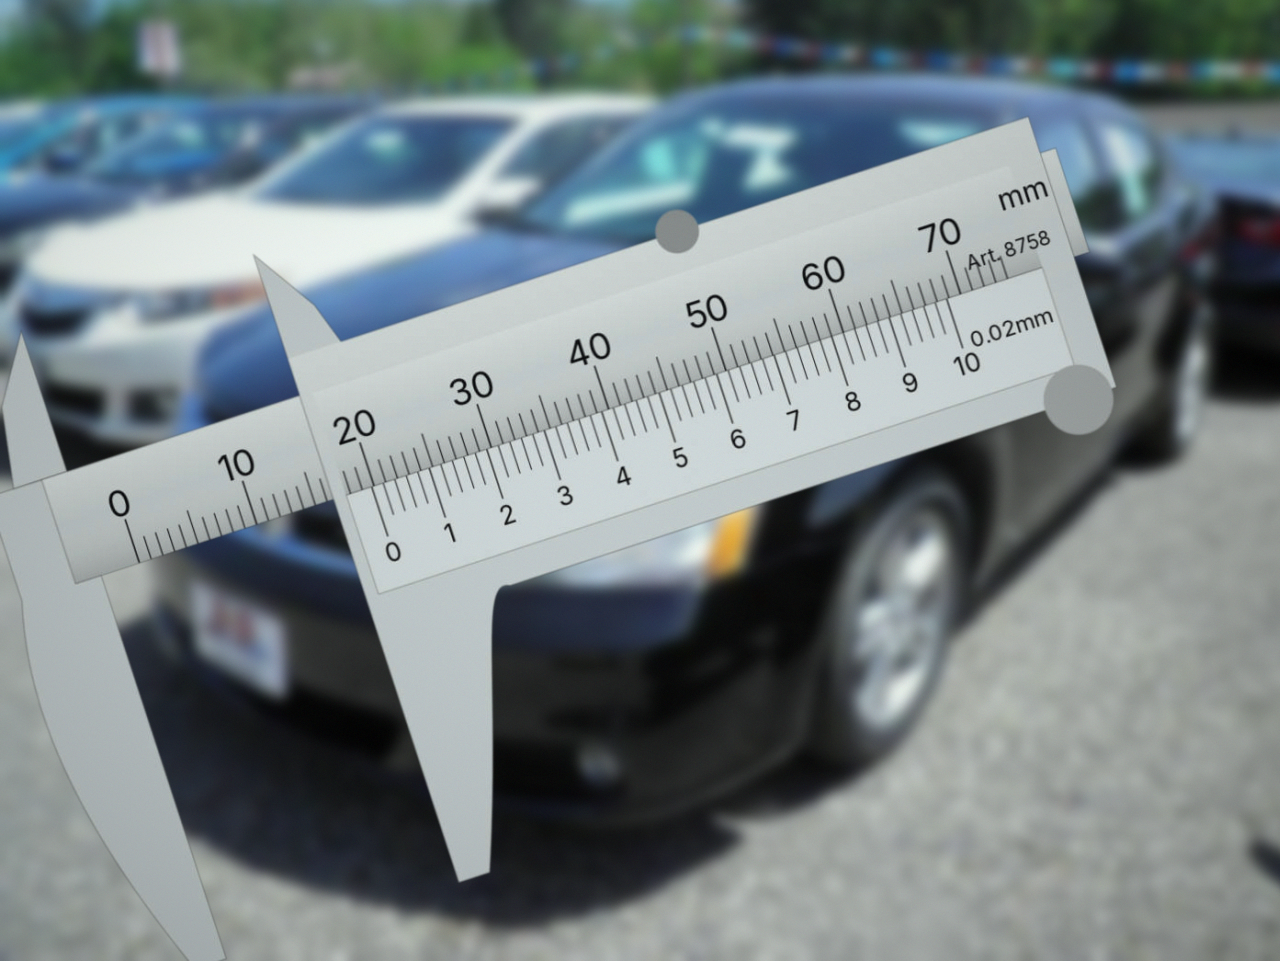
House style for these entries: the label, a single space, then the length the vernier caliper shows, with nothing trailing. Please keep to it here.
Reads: 19.8 mm
